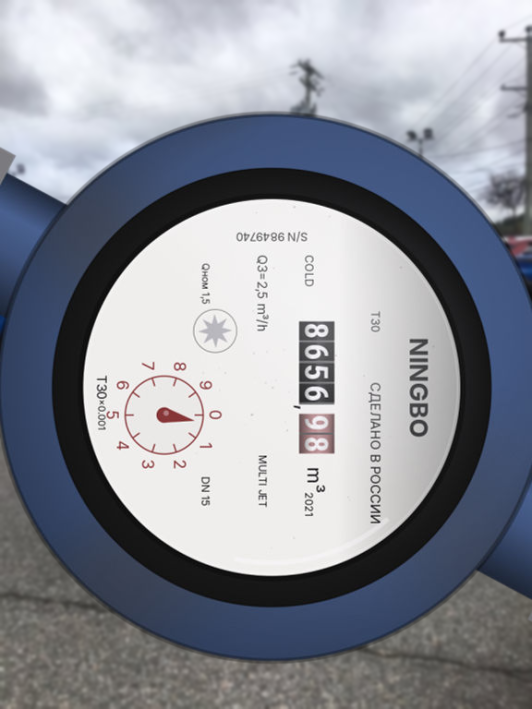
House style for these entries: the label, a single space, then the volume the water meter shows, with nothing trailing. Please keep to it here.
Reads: 8656.980 m³
